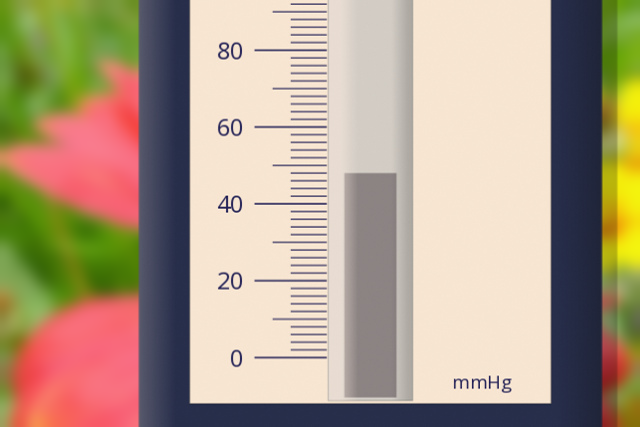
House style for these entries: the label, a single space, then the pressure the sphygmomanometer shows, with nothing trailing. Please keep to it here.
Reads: 48 mmHg
